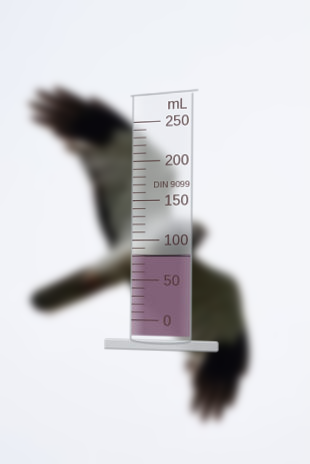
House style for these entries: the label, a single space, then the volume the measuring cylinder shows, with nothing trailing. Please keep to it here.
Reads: 80 mL
